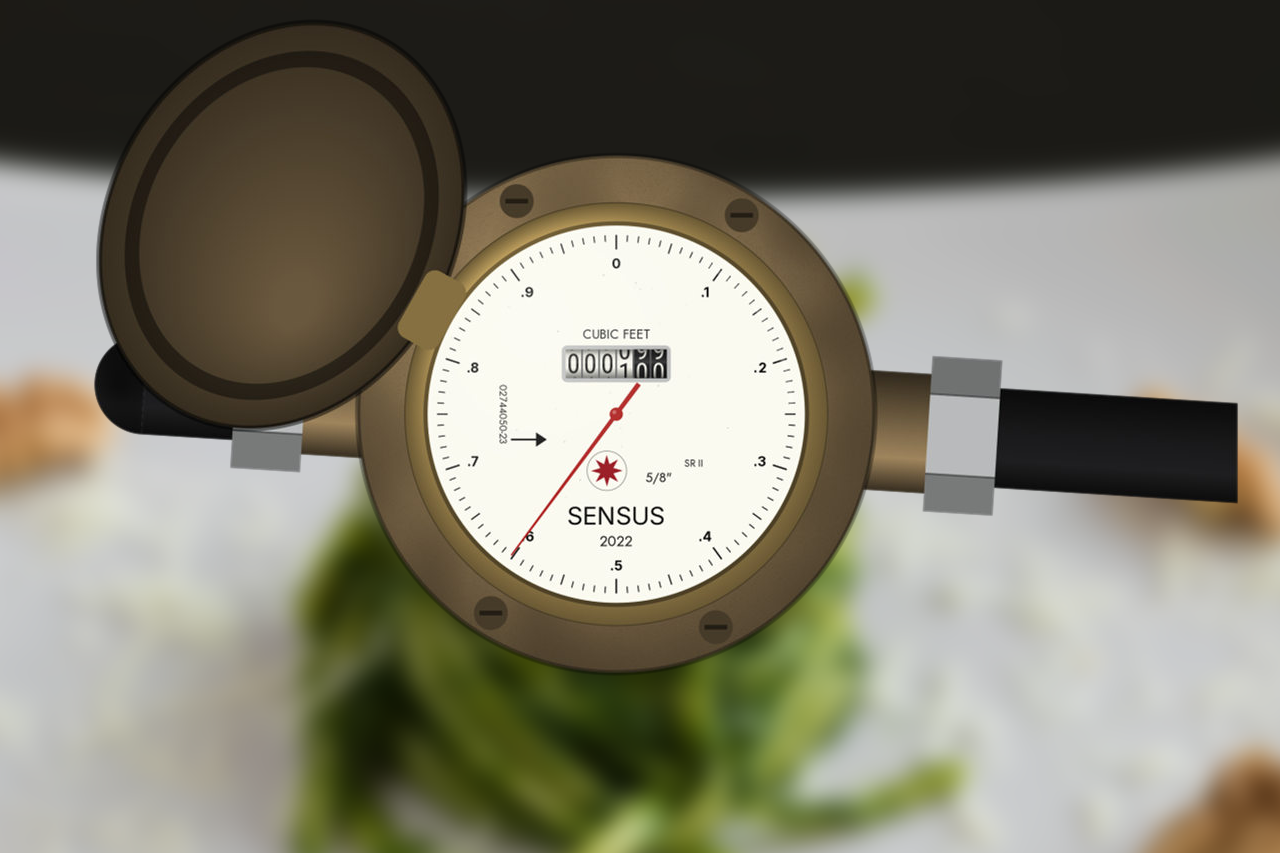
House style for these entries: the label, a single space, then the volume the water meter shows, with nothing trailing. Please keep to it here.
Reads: 99.60 ft³
